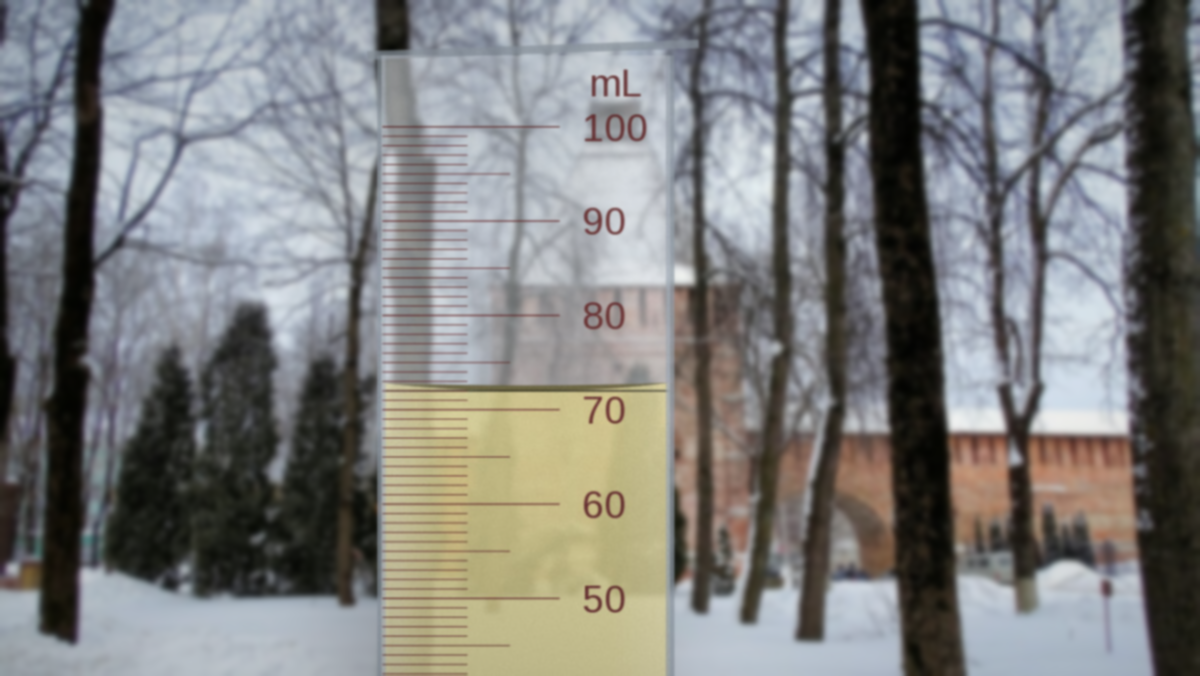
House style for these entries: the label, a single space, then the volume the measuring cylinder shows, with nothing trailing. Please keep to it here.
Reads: 72 mL
